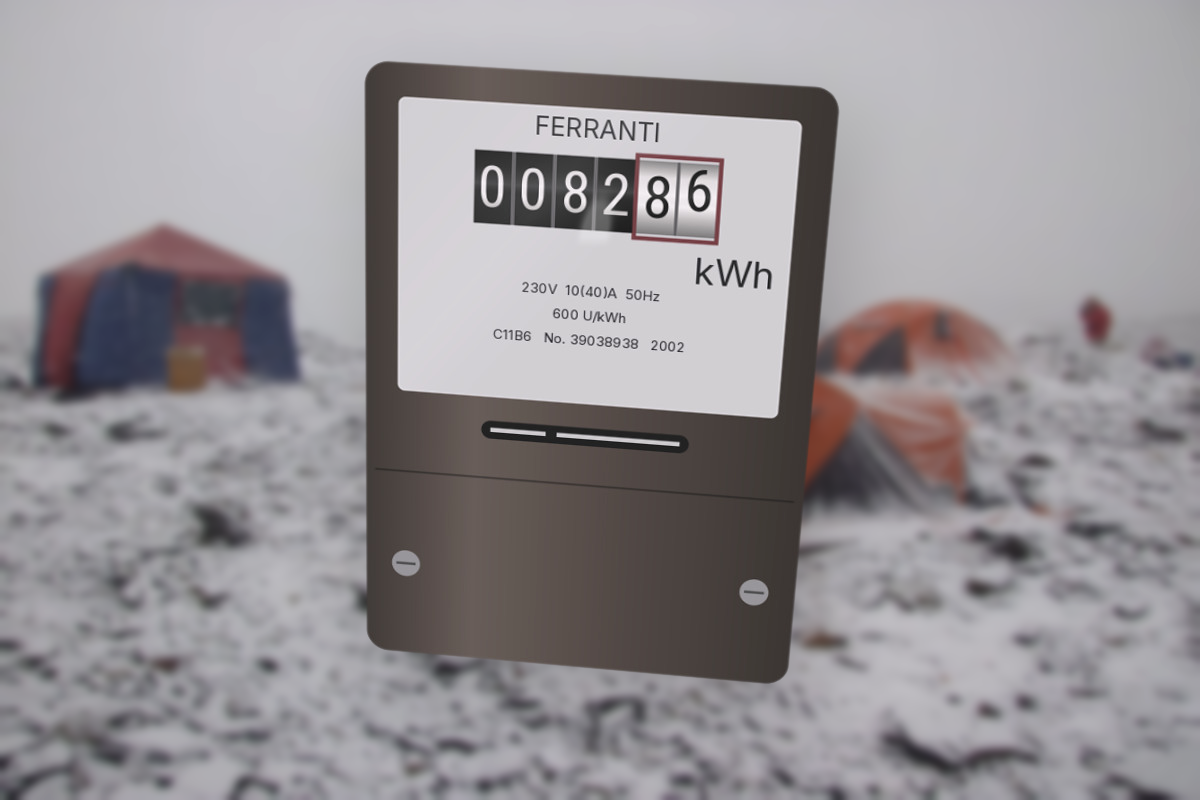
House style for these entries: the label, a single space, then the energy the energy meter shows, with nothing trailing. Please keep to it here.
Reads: 82.86 kWh
